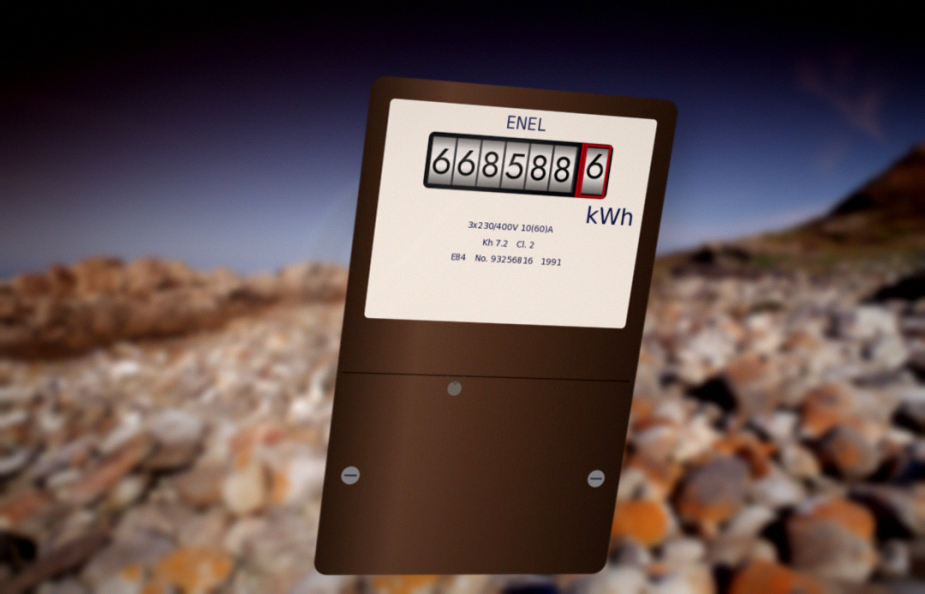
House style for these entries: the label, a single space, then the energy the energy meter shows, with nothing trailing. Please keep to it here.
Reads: 668588.6 kWh
